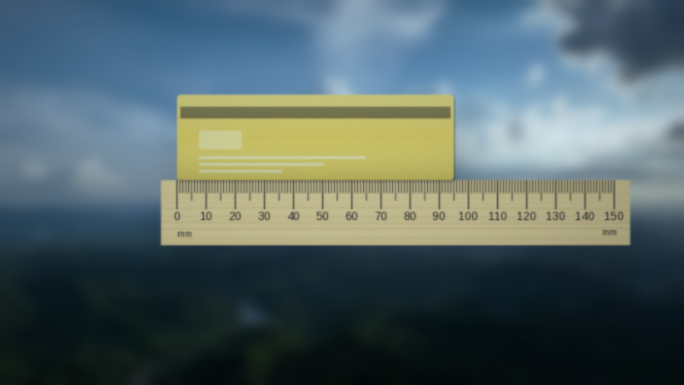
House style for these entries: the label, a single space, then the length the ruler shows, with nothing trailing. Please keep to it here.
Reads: 95 mm
